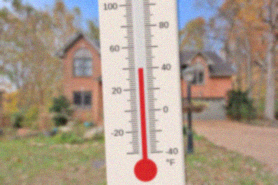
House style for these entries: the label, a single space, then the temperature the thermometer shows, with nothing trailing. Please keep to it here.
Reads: 40 °F
